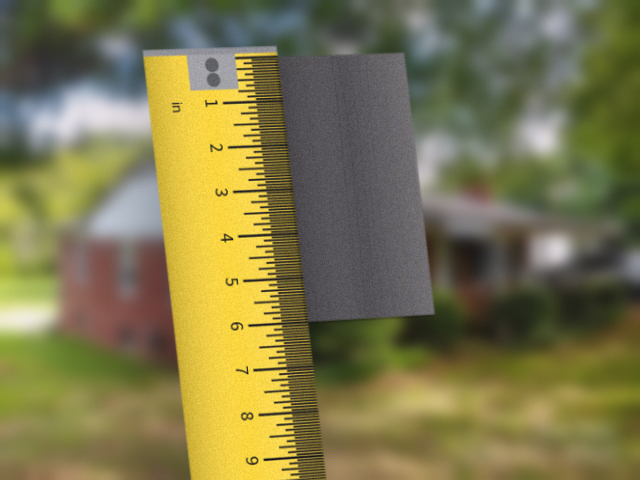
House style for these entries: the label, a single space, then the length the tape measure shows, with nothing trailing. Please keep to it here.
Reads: 6 in
